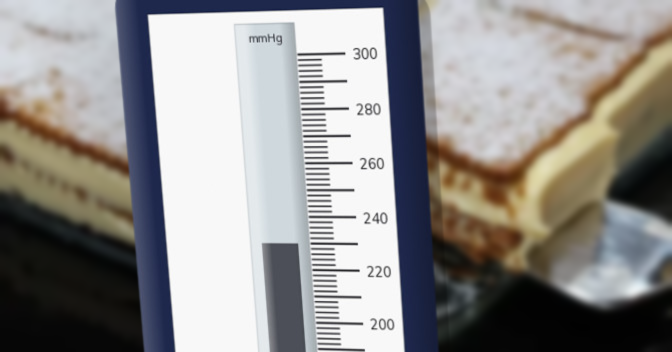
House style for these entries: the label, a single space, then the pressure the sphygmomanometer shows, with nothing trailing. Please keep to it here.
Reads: 230 mmHg
